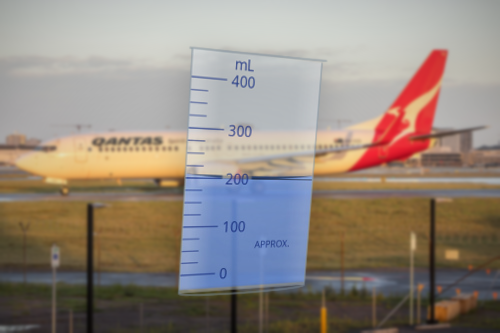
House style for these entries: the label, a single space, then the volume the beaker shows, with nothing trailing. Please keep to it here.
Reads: 200 mL
